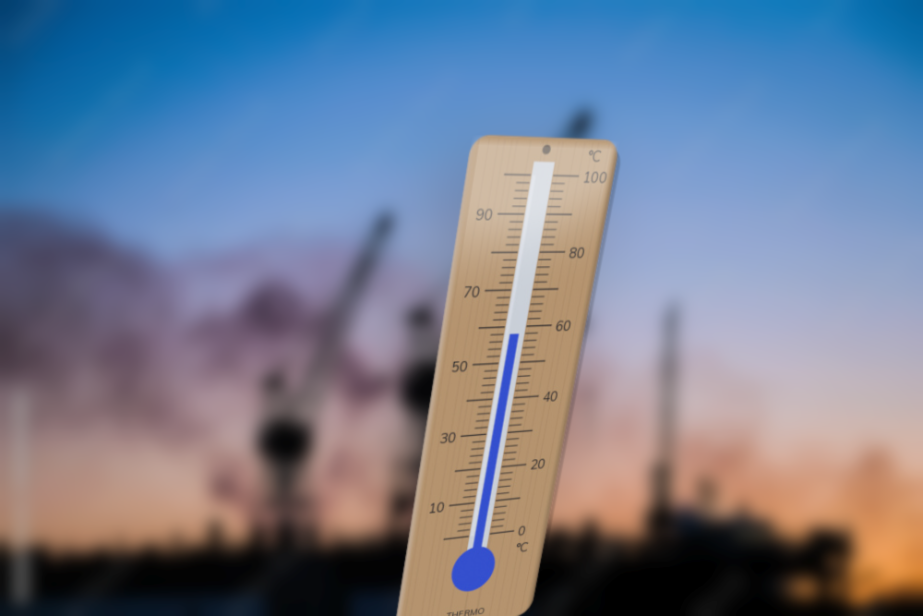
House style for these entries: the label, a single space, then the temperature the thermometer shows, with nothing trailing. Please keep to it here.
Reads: 58 °C
